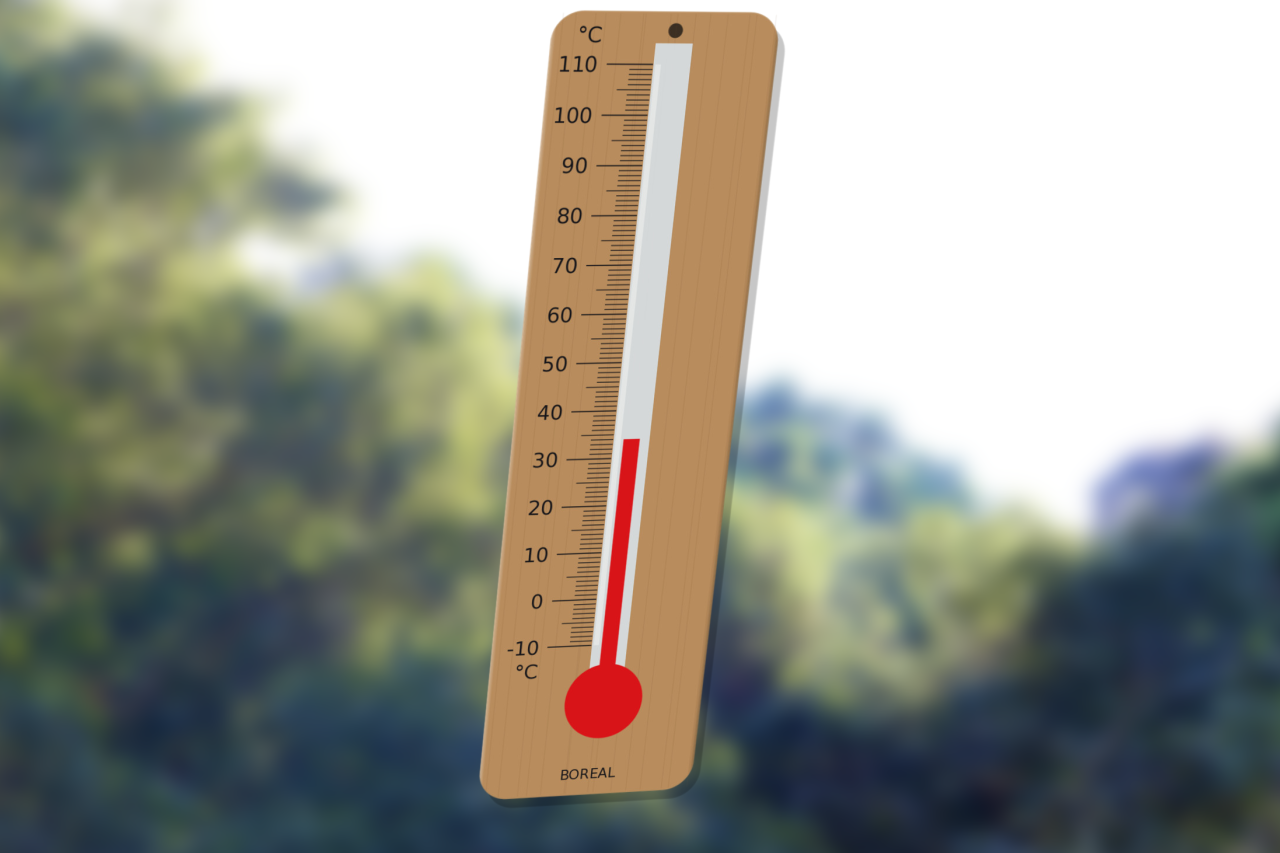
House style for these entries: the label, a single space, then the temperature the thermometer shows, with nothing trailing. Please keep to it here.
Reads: 34 °C
